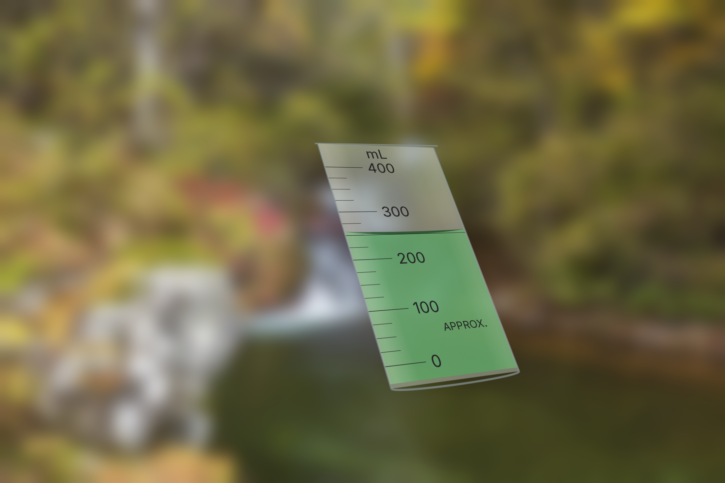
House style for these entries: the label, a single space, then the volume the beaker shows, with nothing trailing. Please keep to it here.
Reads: 250 mL
